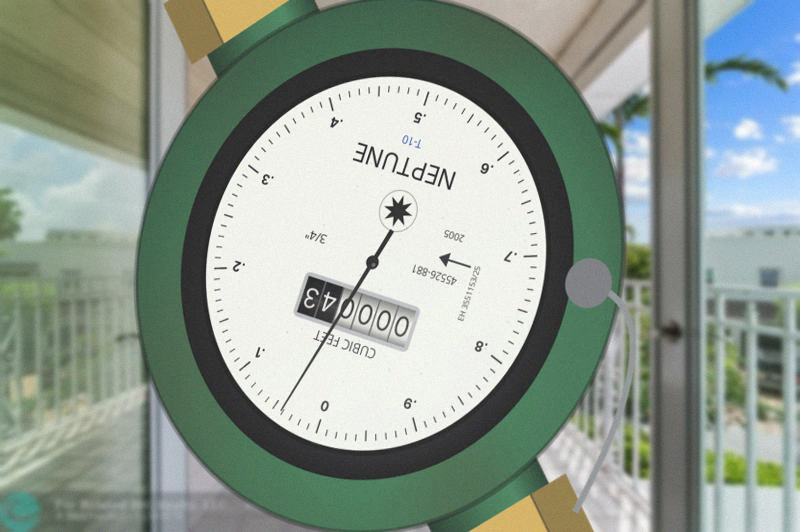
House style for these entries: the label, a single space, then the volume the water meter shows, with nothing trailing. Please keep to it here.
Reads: 43.04 ft³
